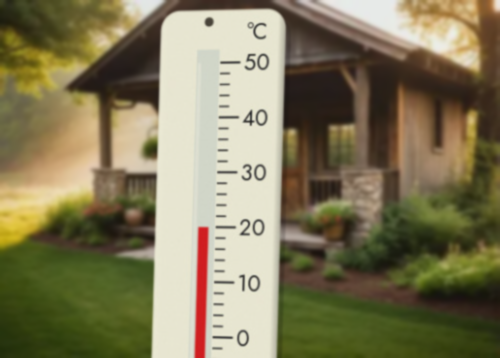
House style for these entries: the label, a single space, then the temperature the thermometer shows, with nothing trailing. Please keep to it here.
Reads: 20 °C
